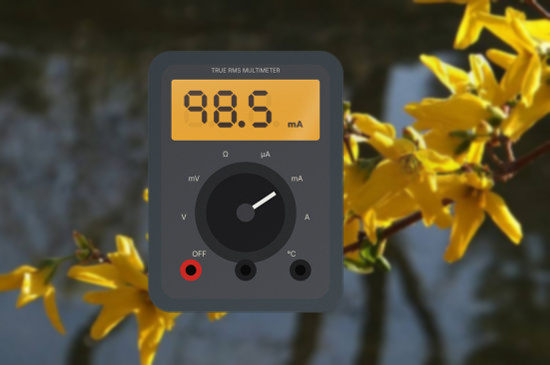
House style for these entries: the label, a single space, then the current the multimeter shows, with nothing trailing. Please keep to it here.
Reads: 98.5 mA
